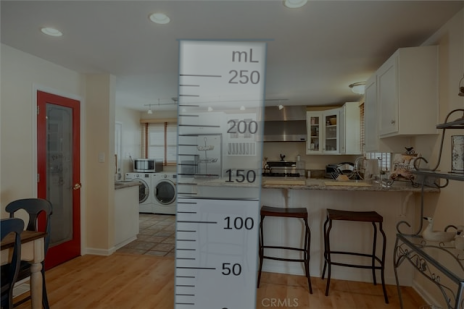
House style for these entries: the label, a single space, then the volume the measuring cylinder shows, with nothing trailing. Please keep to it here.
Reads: 125 mL
